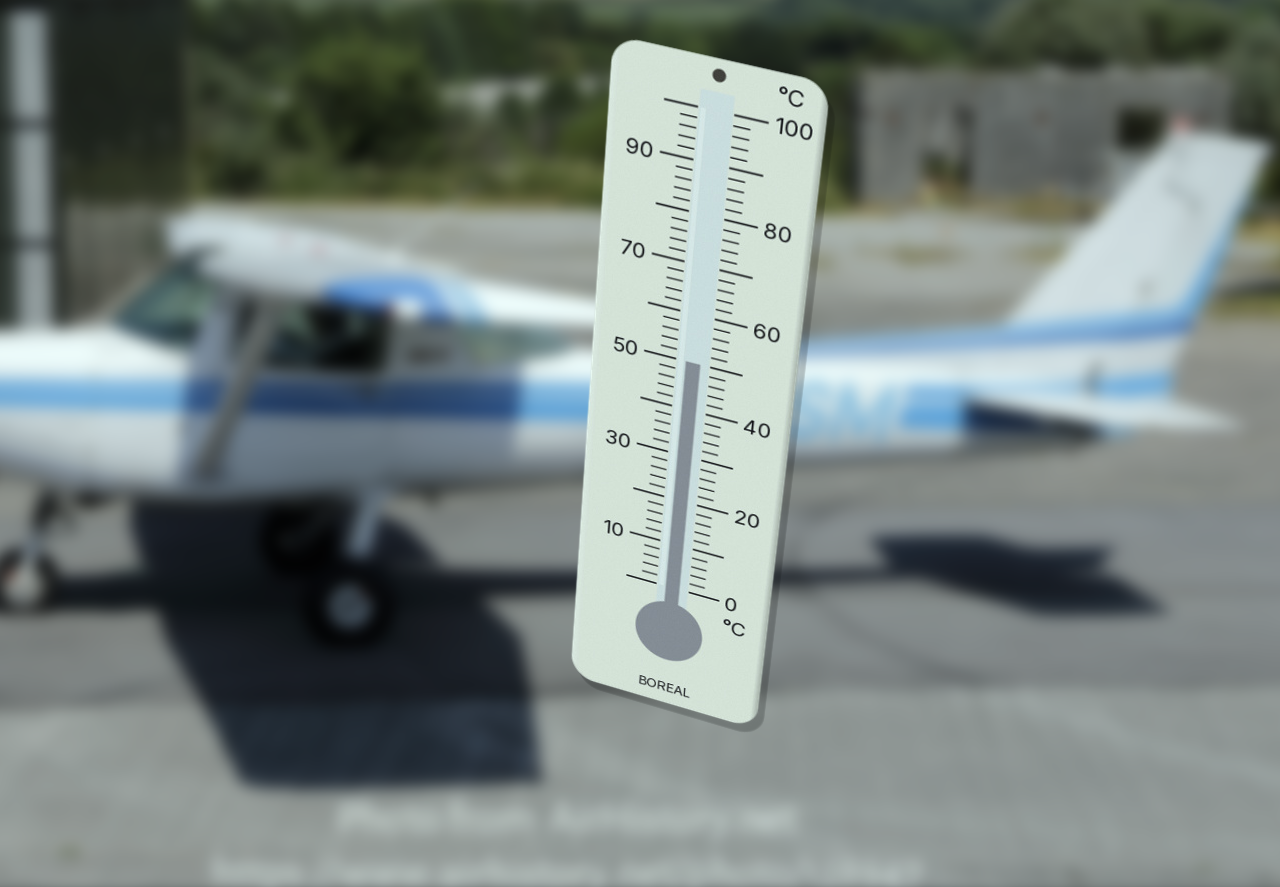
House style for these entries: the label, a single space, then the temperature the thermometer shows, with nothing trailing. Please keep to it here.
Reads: 50 °C
